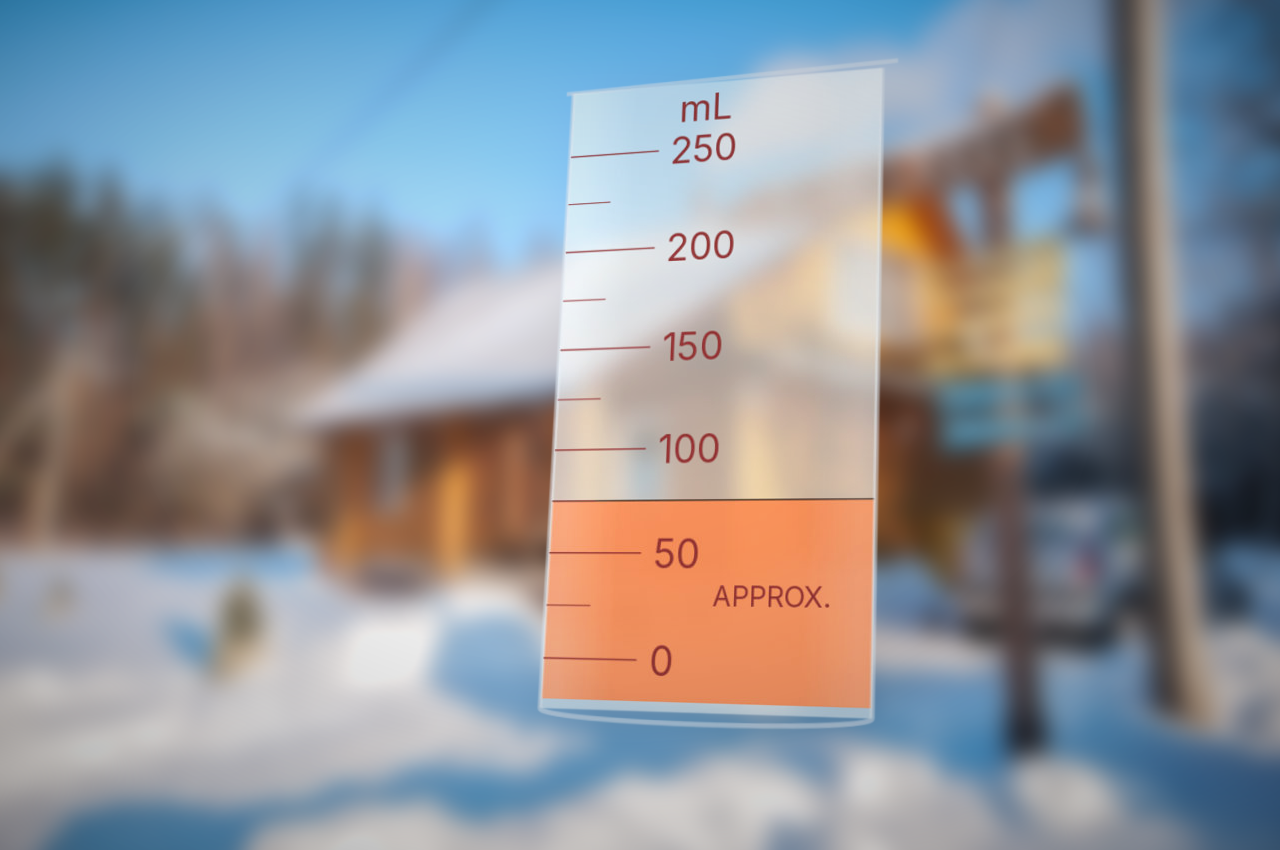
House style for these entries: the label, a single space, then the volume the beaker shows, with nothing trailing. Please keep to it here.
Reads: 75 mL
